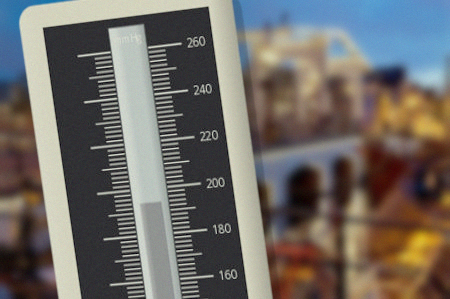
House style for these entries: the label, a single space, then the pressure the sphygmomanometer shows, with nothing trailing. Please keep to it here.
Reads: 194 mmHg
